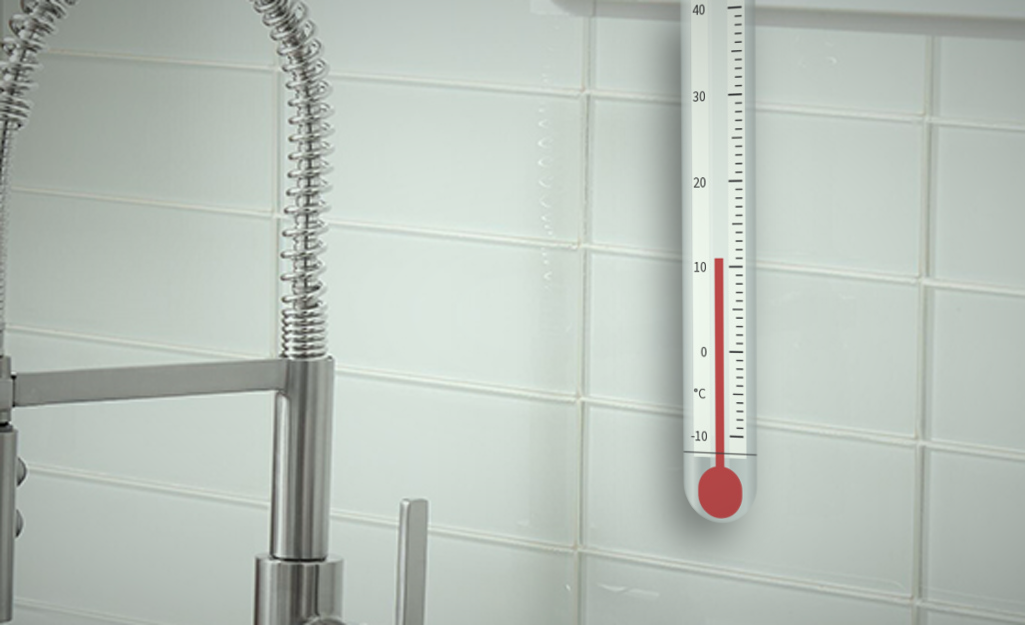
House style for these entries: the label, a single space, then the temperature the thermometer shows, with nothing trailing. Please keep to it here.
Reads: 11 °C
